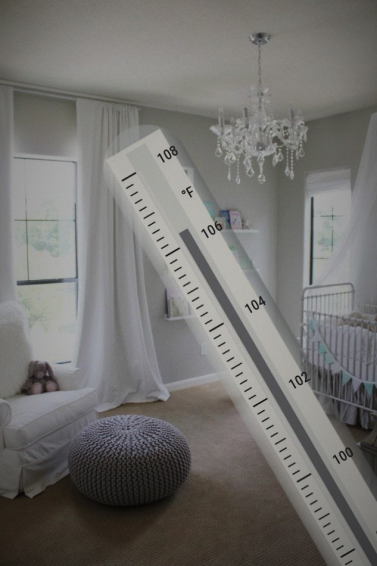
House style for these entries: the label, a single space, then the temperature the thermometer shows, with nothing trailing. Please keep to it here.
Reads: 106.3 °F
